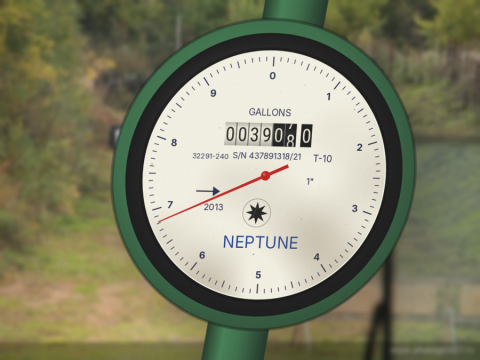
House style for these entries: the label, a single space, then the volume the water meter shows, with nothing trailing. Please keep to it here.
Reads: 39076.8 gal
